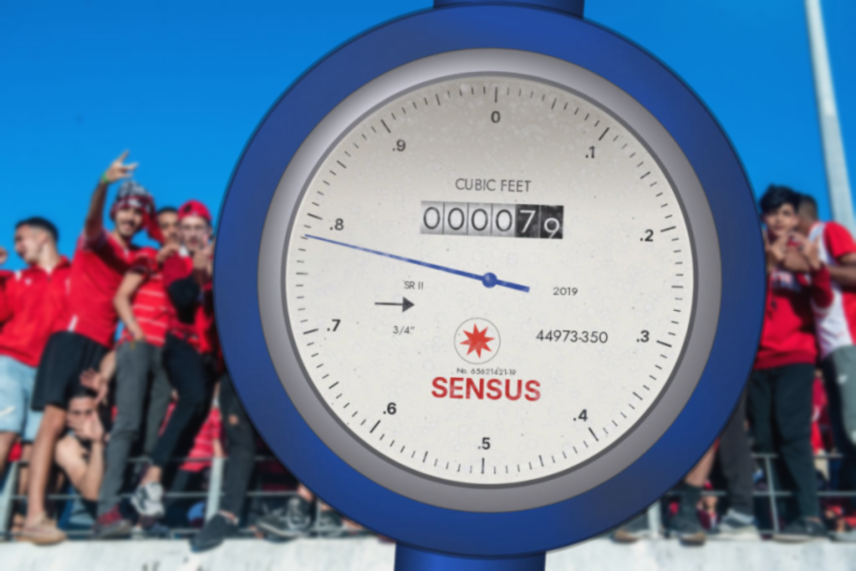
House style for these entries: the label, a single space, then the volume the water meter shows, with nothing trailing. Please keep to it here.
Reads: 78.78 ft³
